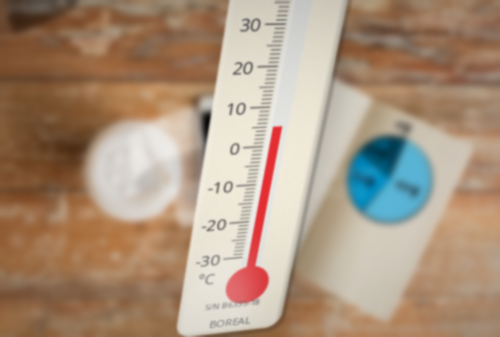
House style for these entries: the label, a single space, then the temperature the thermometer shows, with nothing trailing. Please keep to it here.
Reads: 5 °C
